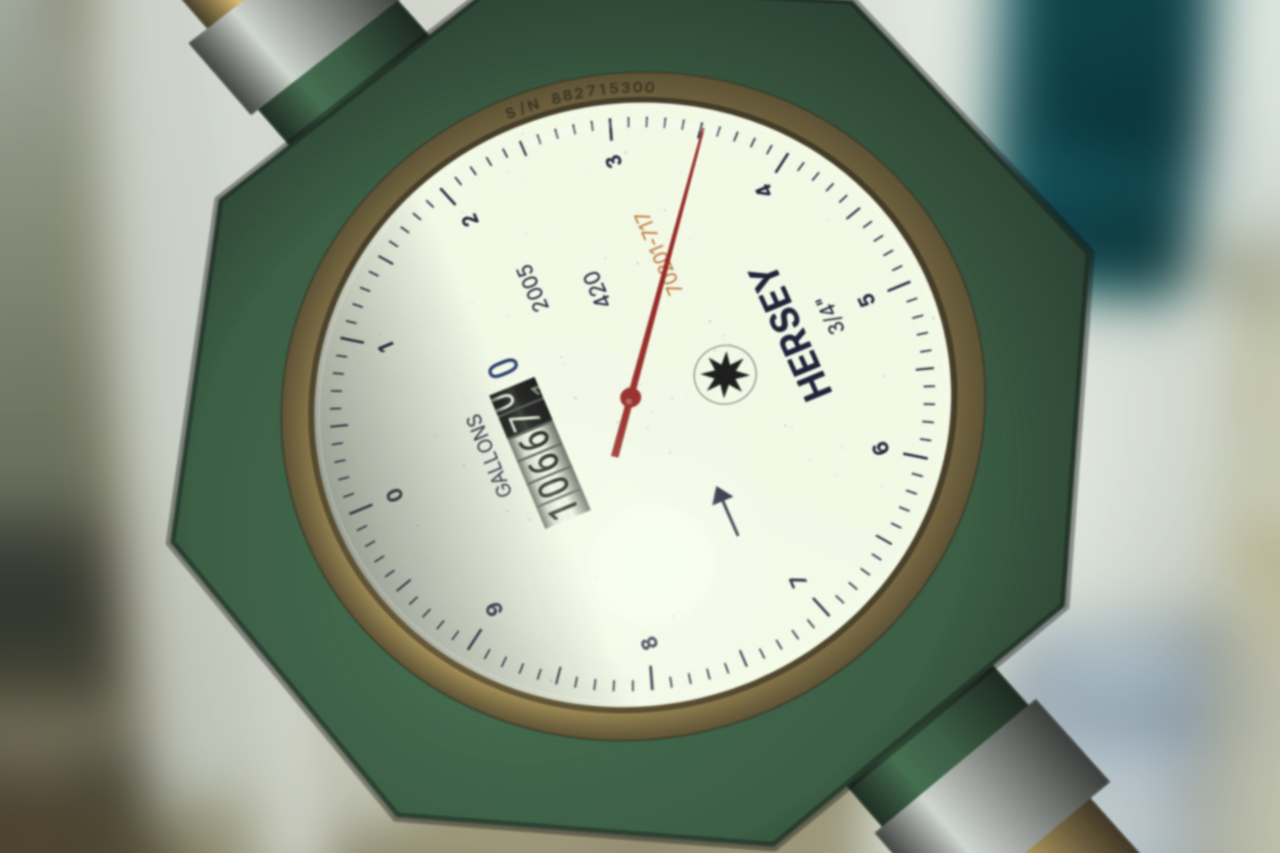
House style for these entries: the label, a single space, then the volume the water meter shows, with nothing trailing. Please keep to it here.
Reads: 1066703.5 gal
